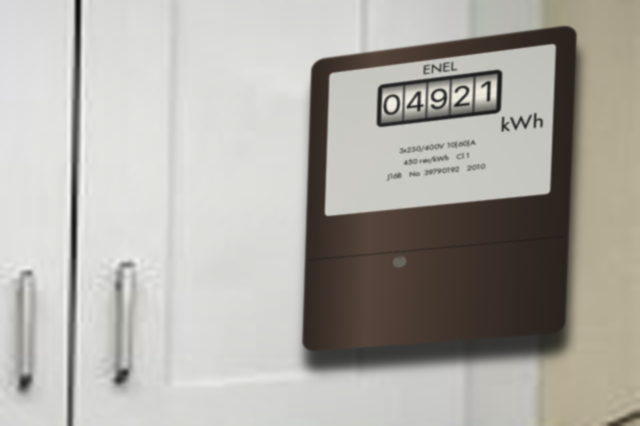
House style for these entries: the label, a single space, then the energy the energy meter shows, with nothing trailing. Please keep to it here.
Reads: 4921 kWh
